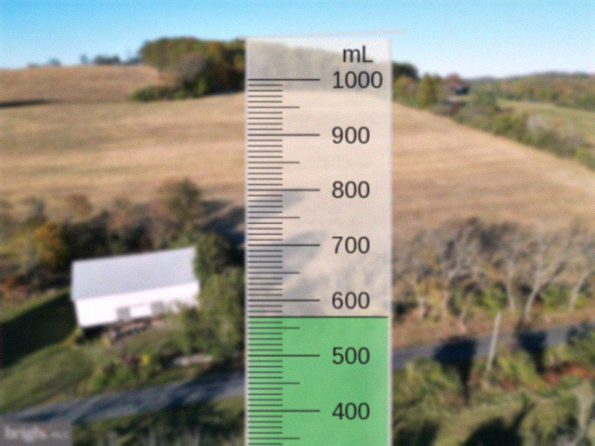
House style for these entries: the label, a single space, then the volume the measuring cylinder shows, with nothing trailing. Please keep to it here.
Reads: 570 mL
